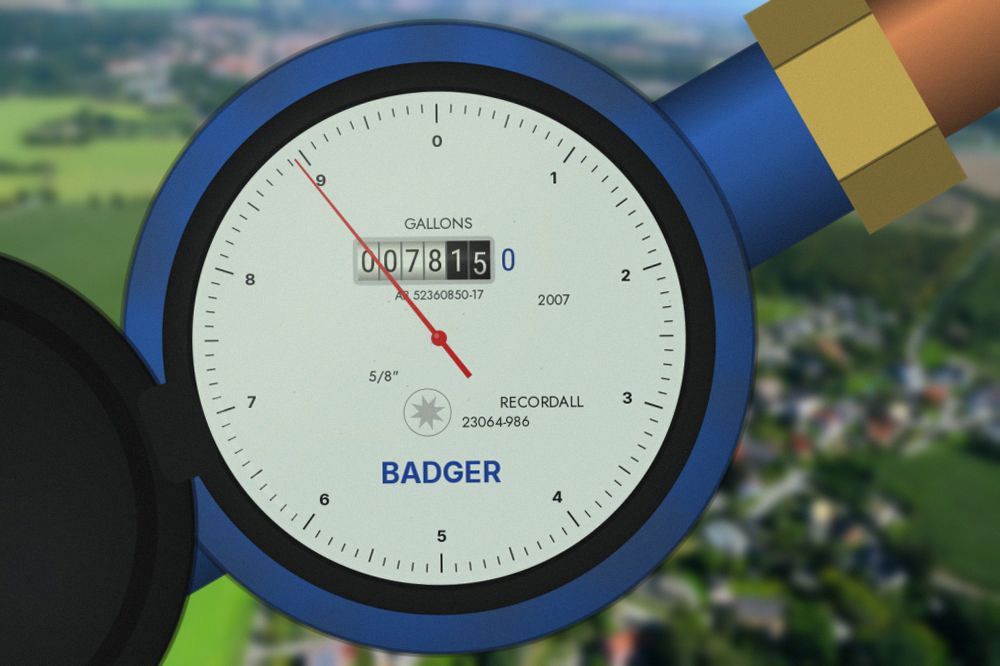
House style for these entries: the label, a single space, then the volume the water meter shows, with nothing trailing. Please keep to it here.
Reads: 78148.9 gal
